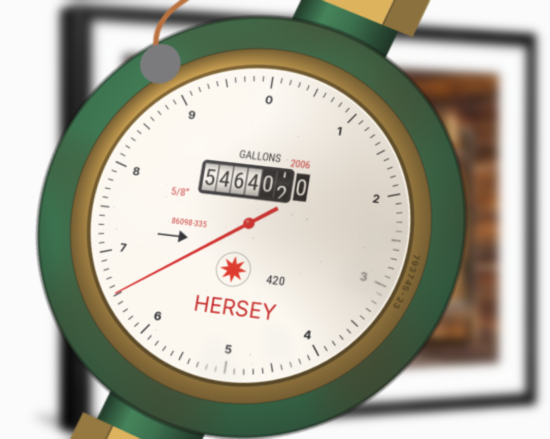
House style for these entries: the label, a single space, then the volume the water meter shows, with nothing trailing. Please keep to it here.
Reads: 5464016.5 gal
